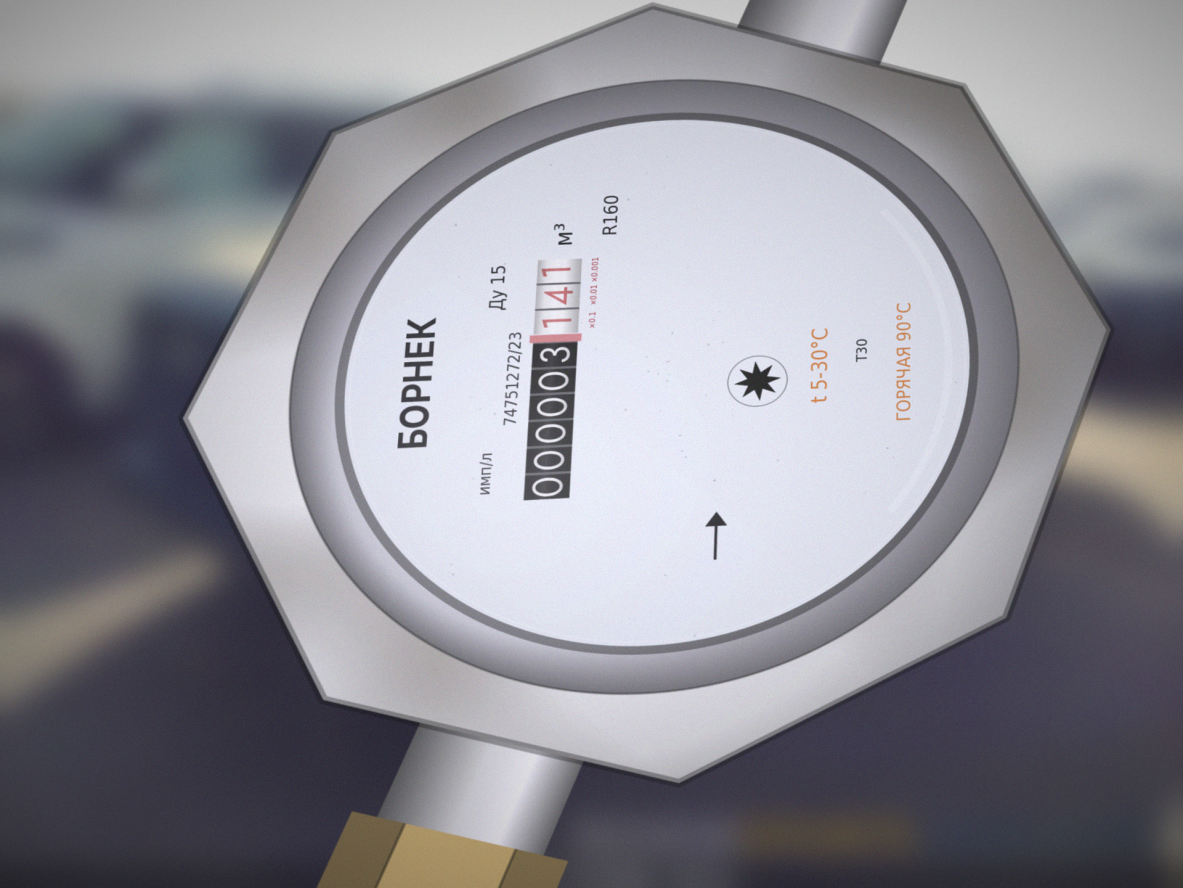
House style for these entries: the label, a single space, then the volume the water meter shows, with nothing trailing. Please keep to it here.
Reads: 3.141 m³
